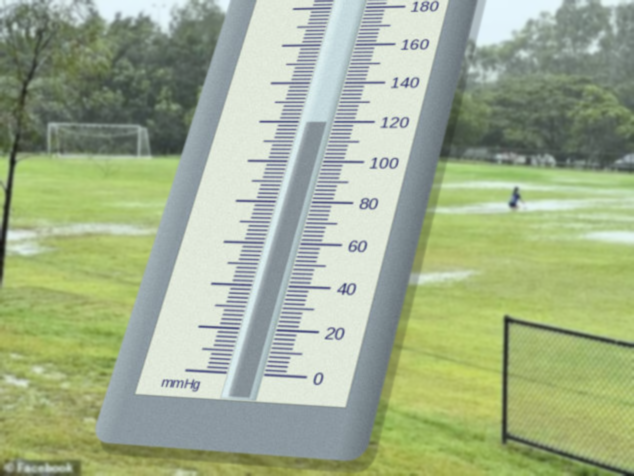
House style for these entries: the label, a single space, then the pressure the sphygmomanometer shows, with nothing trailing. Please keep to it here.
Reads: 120 mmHg
